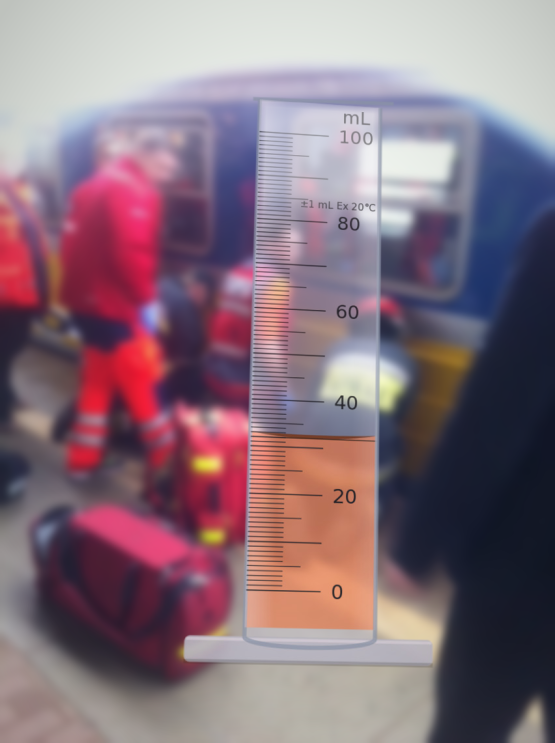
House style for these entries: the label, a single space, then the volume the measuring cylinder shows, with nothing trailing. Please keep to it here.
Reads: 32 mL
